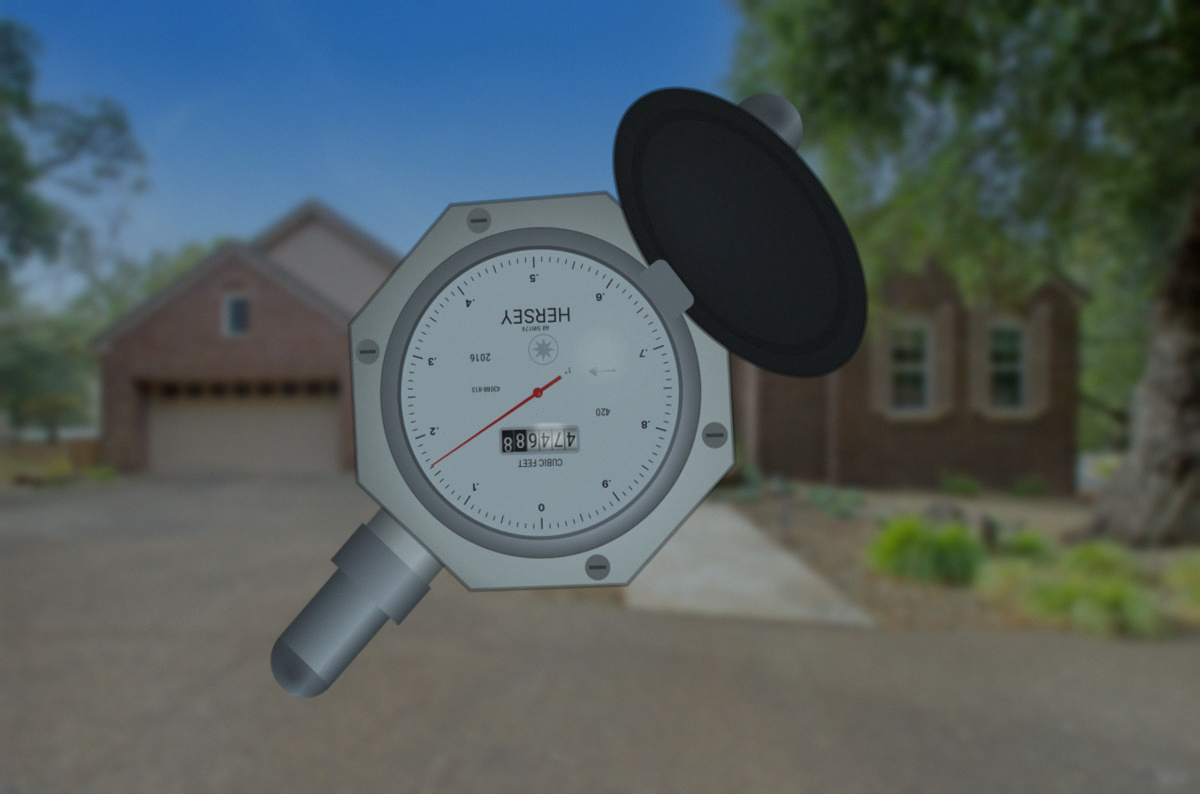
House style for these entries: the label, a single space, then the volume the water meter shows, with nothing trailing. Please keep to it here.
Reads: 474688.16 ft³
